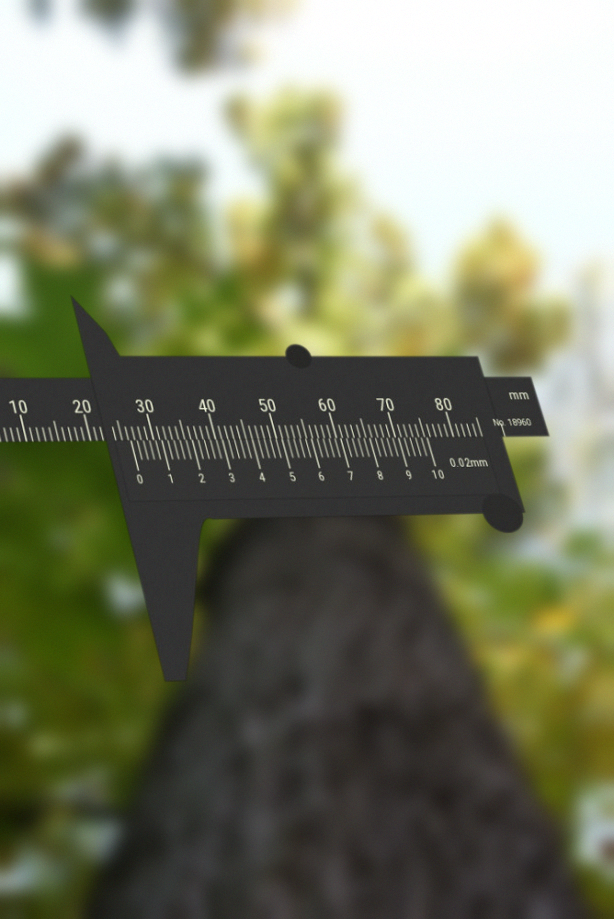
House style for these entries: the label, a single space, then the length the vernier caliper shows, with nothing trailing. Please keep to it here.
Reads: 26.4 mm
